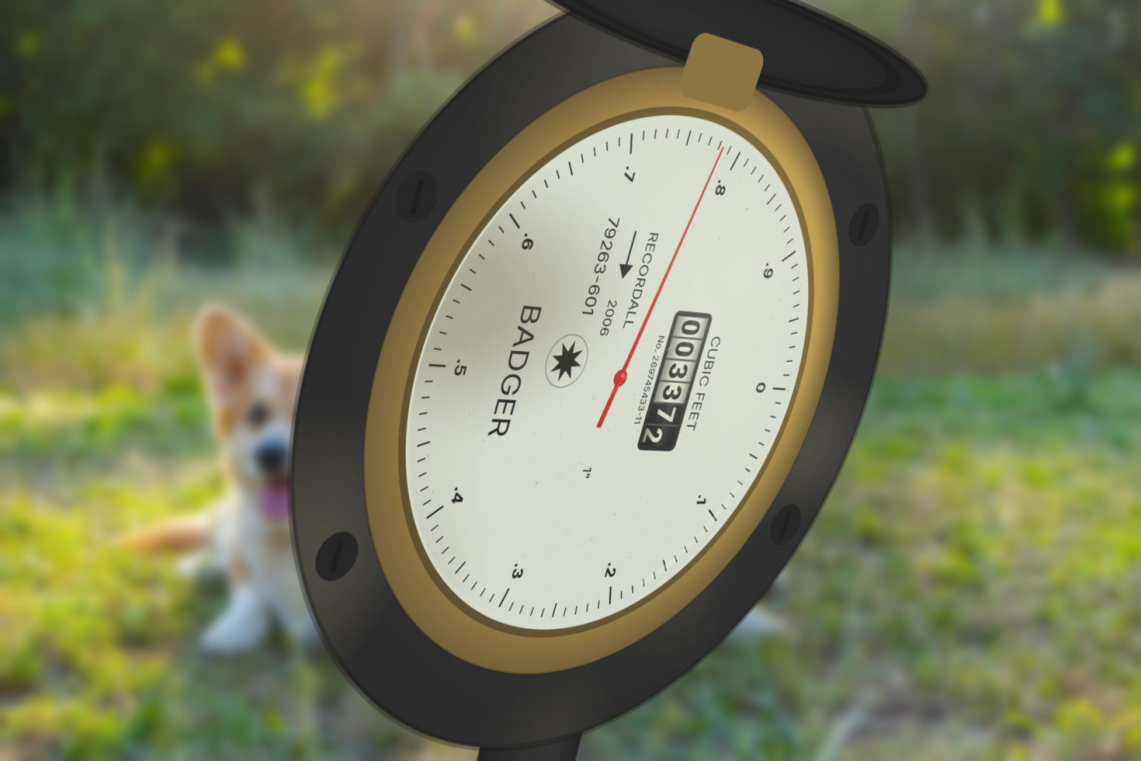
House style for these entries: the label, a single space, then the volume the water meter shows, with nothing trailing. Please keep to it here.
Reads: 3371.78 ft³
